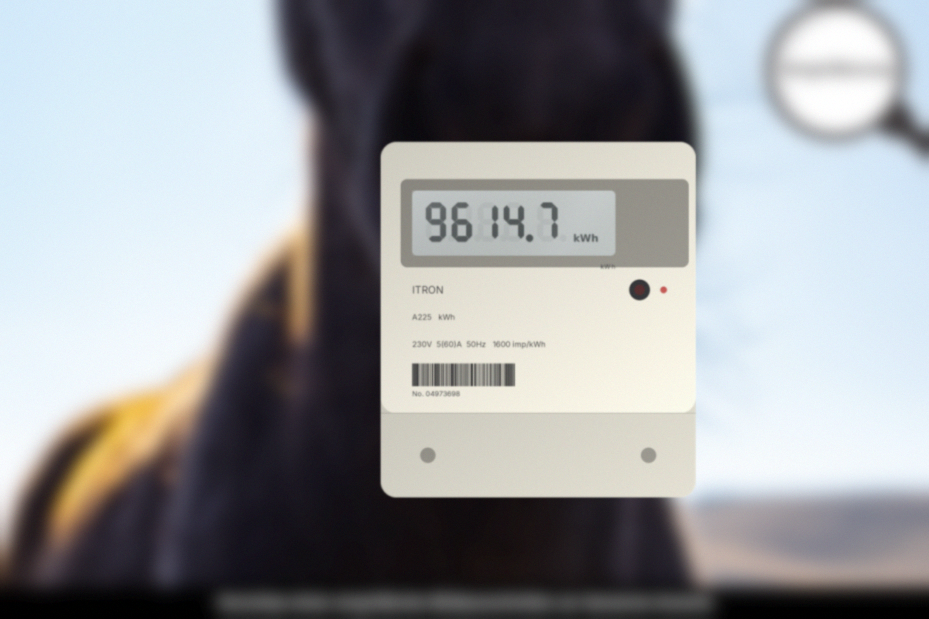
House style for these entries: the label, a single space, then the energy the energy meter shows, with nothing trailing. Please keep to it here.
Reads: 9614.7 kWh
